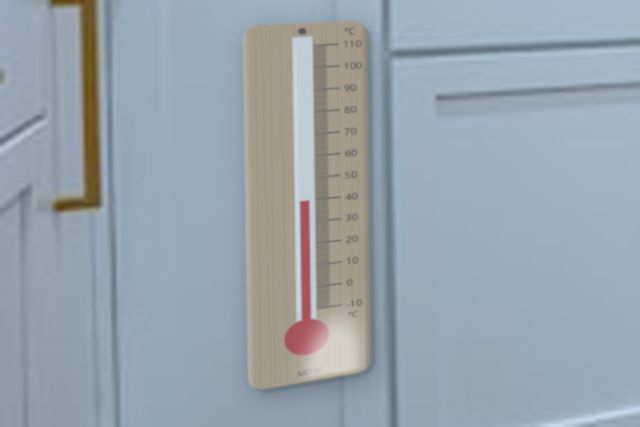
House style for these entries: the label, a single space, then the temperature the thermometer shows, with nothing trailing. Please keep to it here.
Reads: 40 °C
